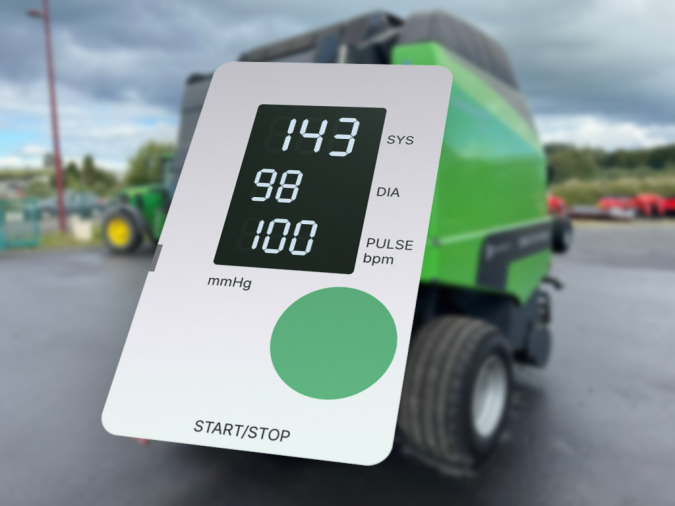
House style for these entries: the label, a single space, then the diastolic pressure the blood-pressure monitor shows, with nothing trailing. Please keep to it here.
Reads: 98 mmHg
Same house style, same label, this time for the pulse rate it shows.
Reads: 100 bpm
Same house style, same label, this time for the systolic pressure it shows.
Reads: 143 mmHg
